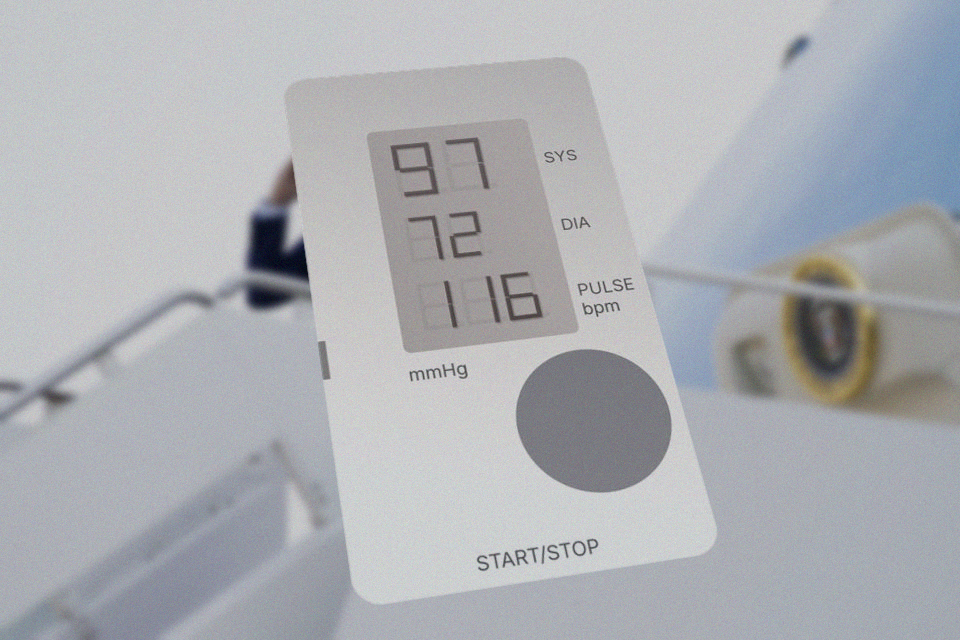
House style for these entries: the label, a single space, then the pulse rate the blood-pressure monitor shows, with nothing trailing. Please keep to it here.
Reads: 116 bpm
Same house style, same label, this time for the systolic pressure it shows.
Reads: 97 mmHg
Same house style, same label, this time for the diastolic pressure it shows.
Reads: 72 mmHg
